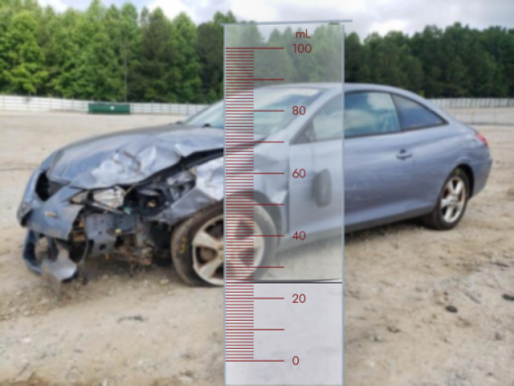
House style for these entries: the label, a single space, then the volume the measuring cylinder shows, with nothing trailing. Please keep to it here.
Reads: 25 mL
